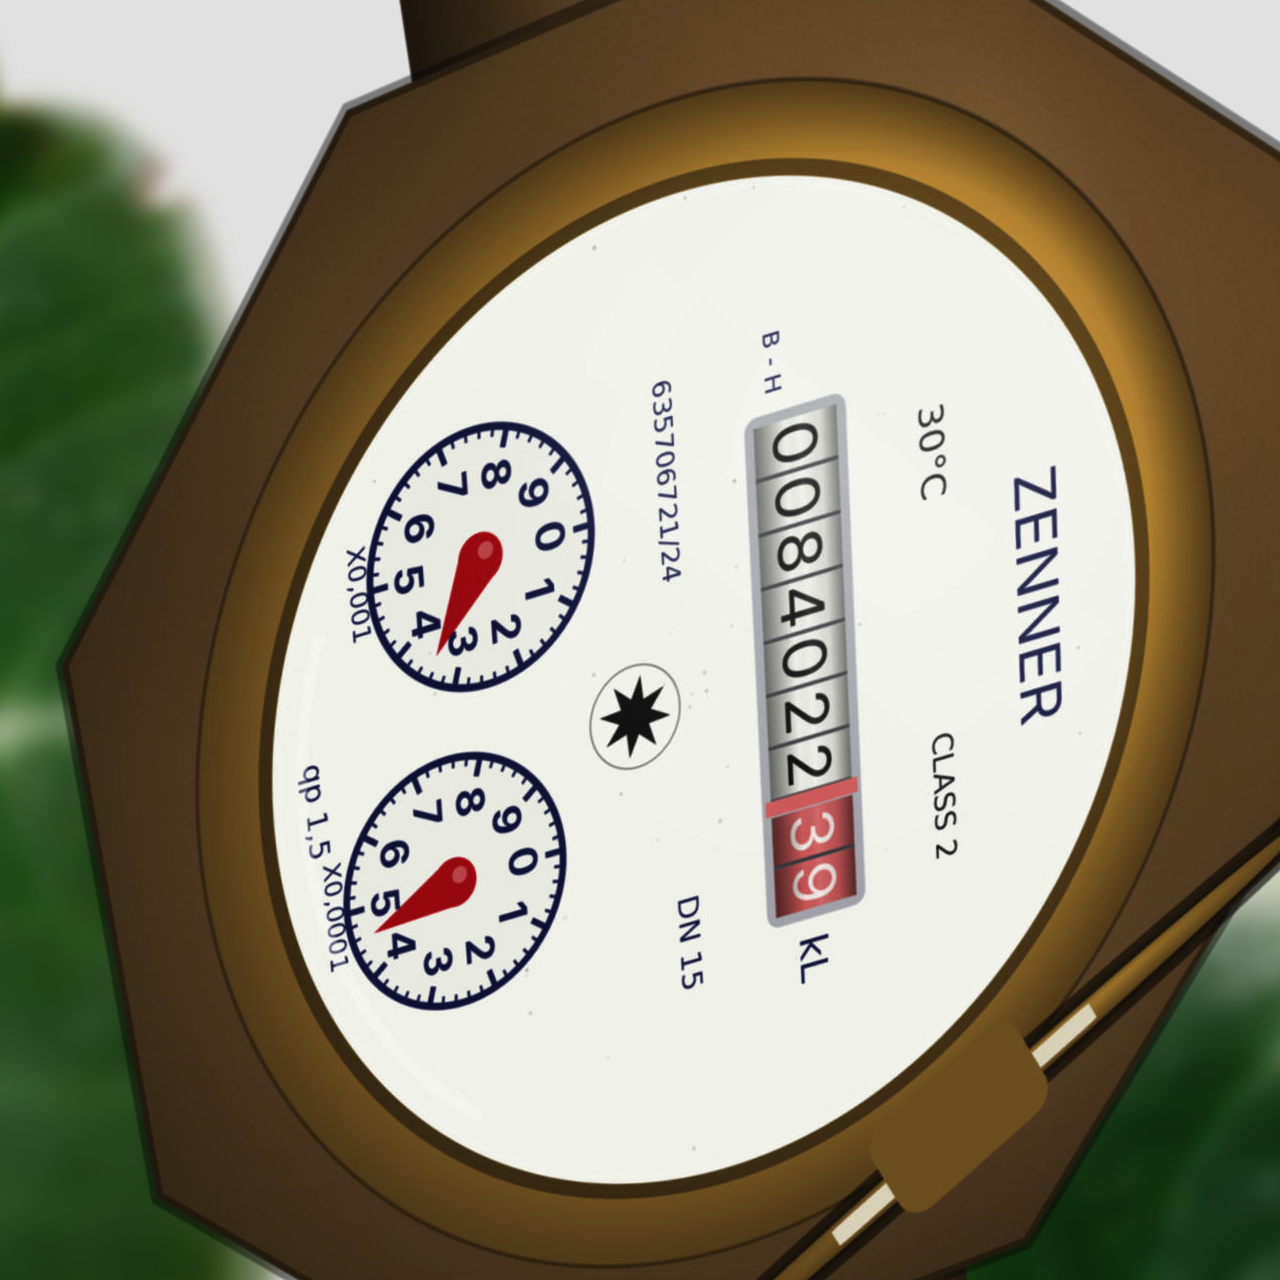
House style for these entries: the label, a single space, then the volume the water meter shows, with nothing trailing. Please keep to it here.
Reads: 84022.3934 kL
